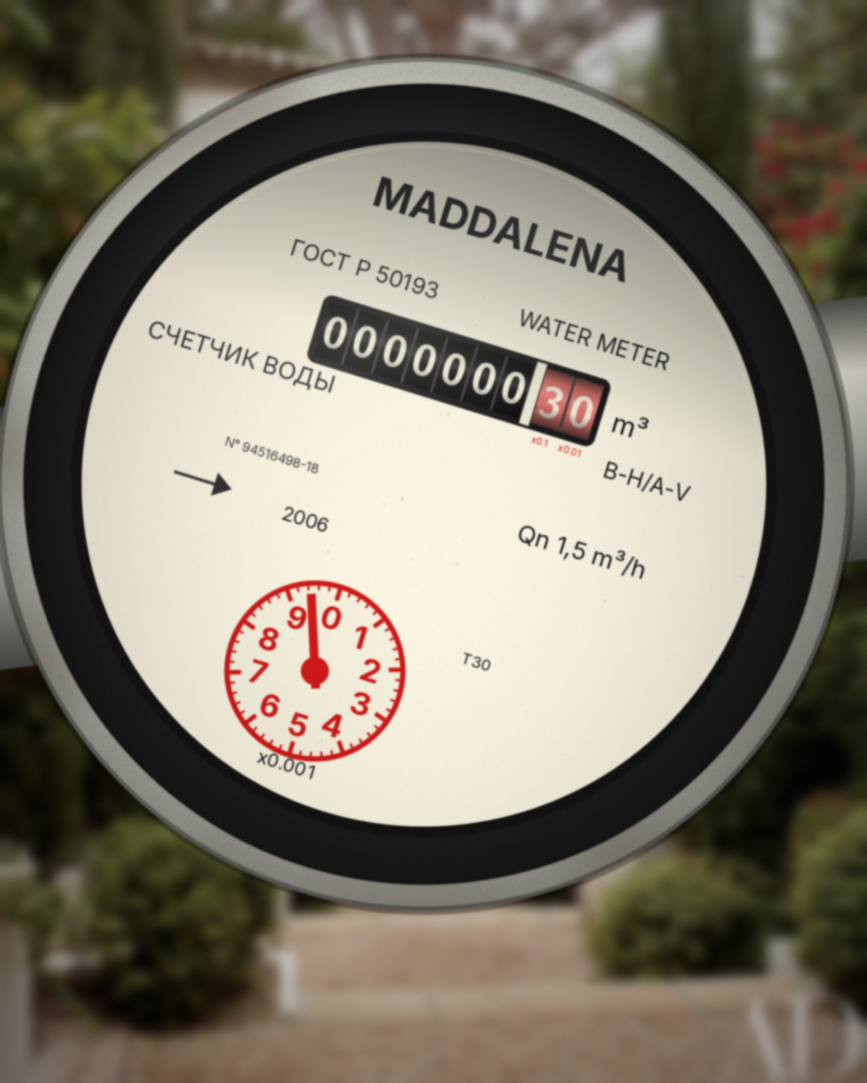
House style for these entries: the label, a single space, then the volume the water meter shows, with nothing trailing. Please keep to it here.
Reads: 0.299 m³
